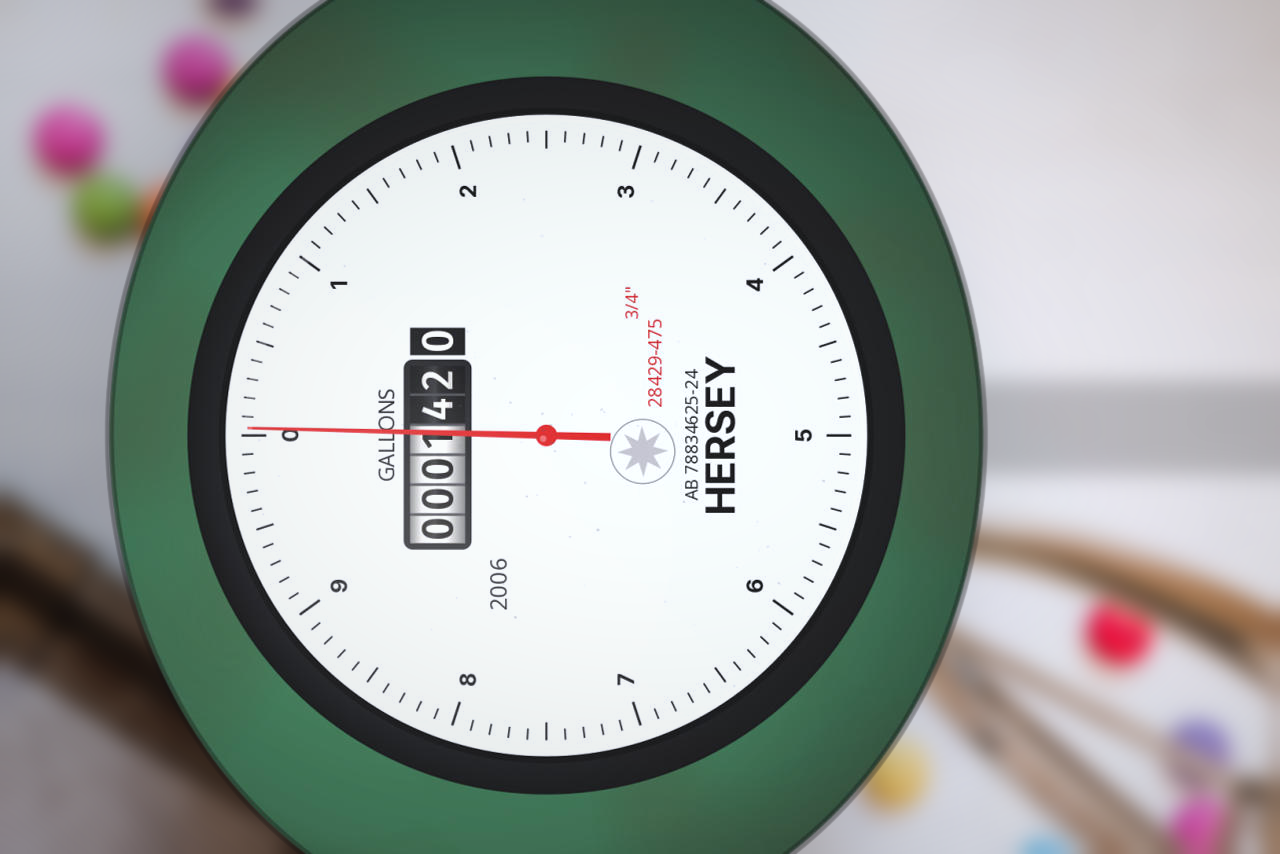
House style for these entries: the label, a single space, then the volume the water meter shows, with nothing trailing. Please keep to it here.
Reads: 1420.0 gal
